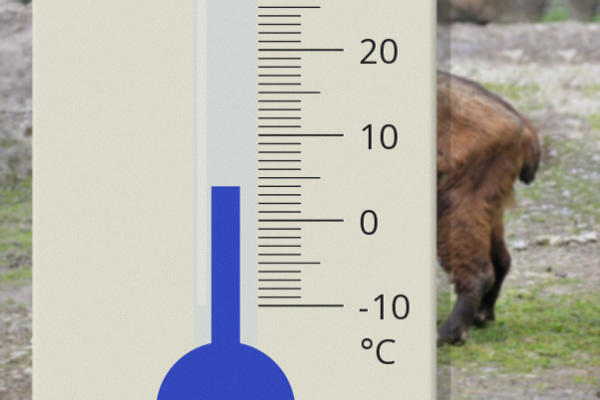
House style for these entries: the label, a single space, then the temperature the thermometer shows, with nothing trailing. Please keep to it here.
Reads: 4 °C
